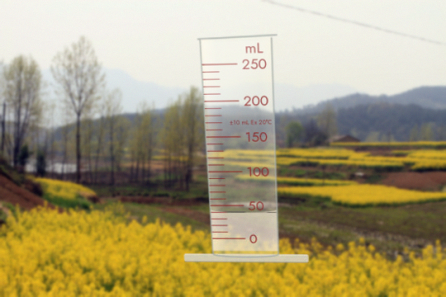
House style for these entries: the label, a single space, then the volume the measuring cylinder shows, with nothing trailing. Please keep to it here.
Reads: 40 mL
